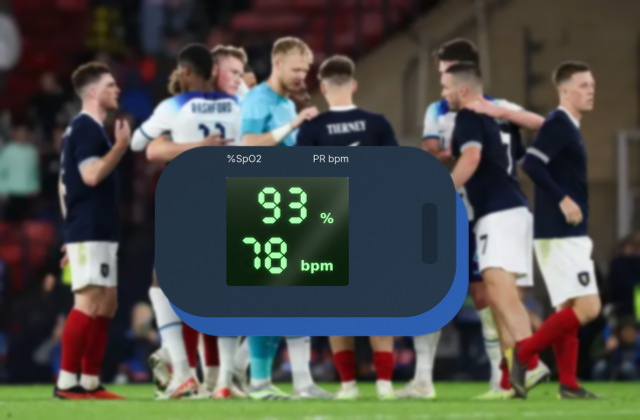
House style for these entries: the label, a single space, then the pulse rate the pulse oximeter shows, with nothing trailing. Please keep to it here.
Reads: 78 bpm
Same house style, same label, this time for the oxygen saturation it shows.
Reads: 93 %
